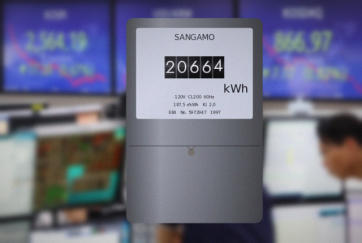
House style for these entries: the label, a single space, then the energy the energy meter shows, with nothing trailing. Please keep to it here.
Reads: 20664 kWh
